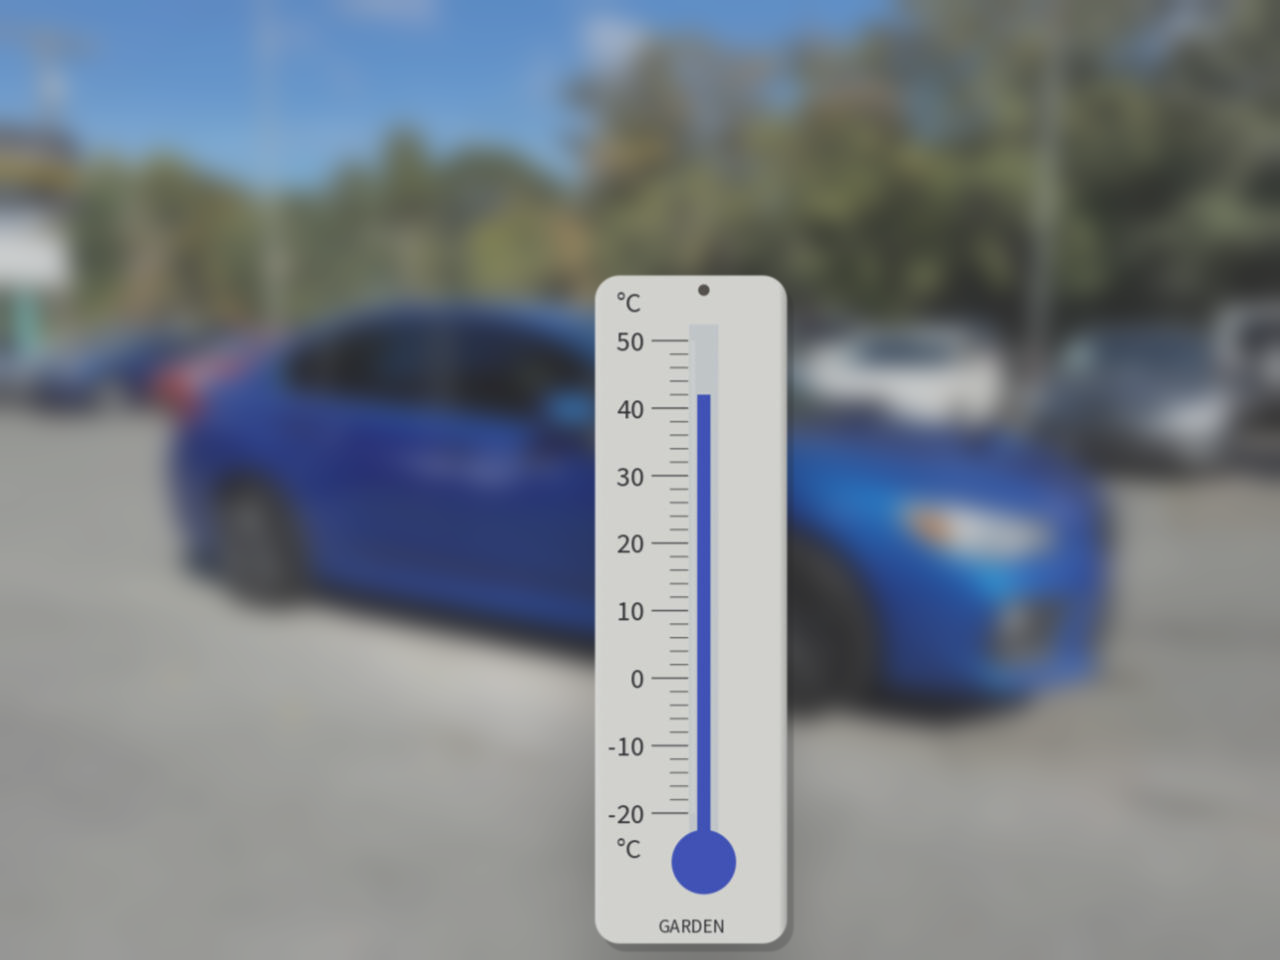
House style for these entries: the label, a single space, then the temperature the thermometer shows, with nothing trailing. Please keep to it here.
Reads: 42 °C
